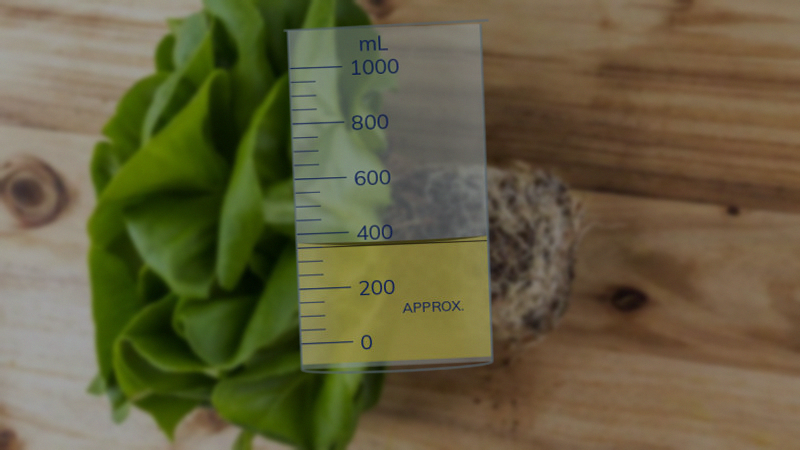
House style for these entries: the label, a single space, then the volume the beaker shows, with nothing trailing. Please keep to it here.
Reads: 350 mL
